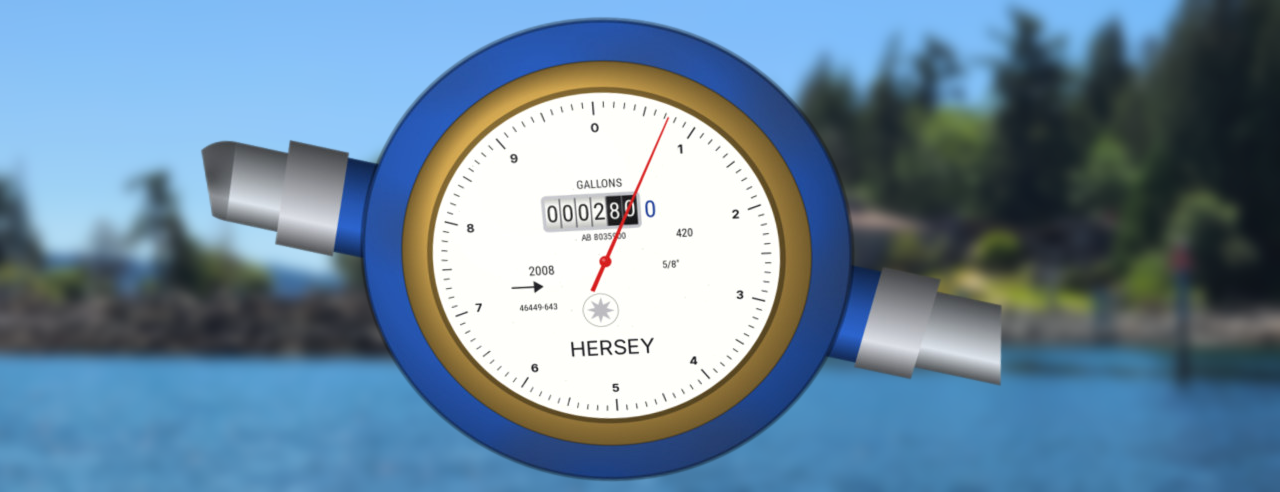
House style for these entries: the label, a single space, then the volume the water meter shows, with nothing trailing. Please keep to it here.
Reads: 2800.7 gal
